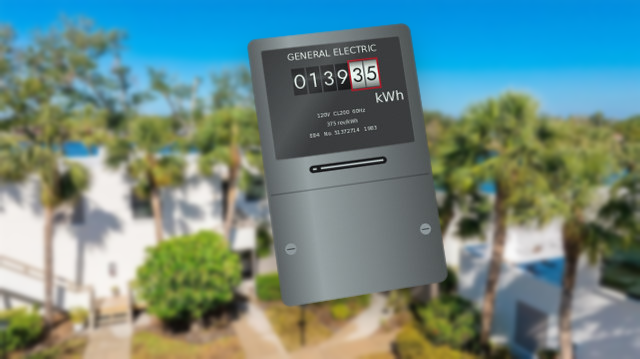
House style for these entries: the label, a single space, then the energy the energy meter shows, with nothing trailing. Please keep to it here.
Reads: 139.35 kWh
